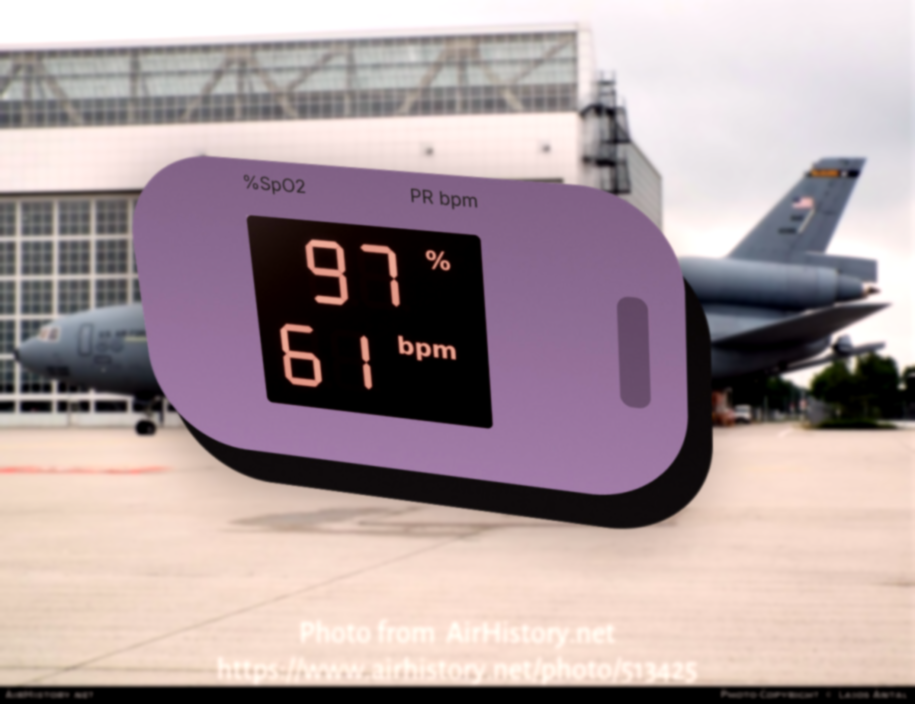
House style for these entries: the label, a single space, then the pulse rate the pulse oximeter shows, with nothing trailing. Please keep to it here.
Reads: 61 bpm
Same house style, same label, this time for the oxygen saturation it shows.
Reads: 97 %
